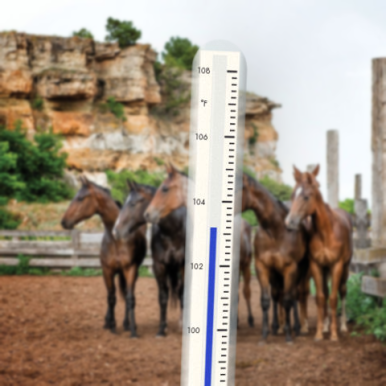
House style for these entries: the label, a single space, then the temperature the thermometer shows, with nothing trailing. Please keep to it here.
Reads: 103.2 °F
